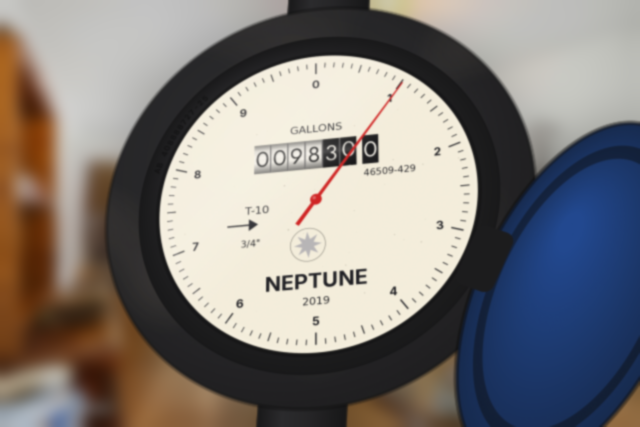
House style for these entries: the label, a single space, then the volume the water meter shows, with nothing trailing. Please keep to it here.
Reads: 98301.0 gal
